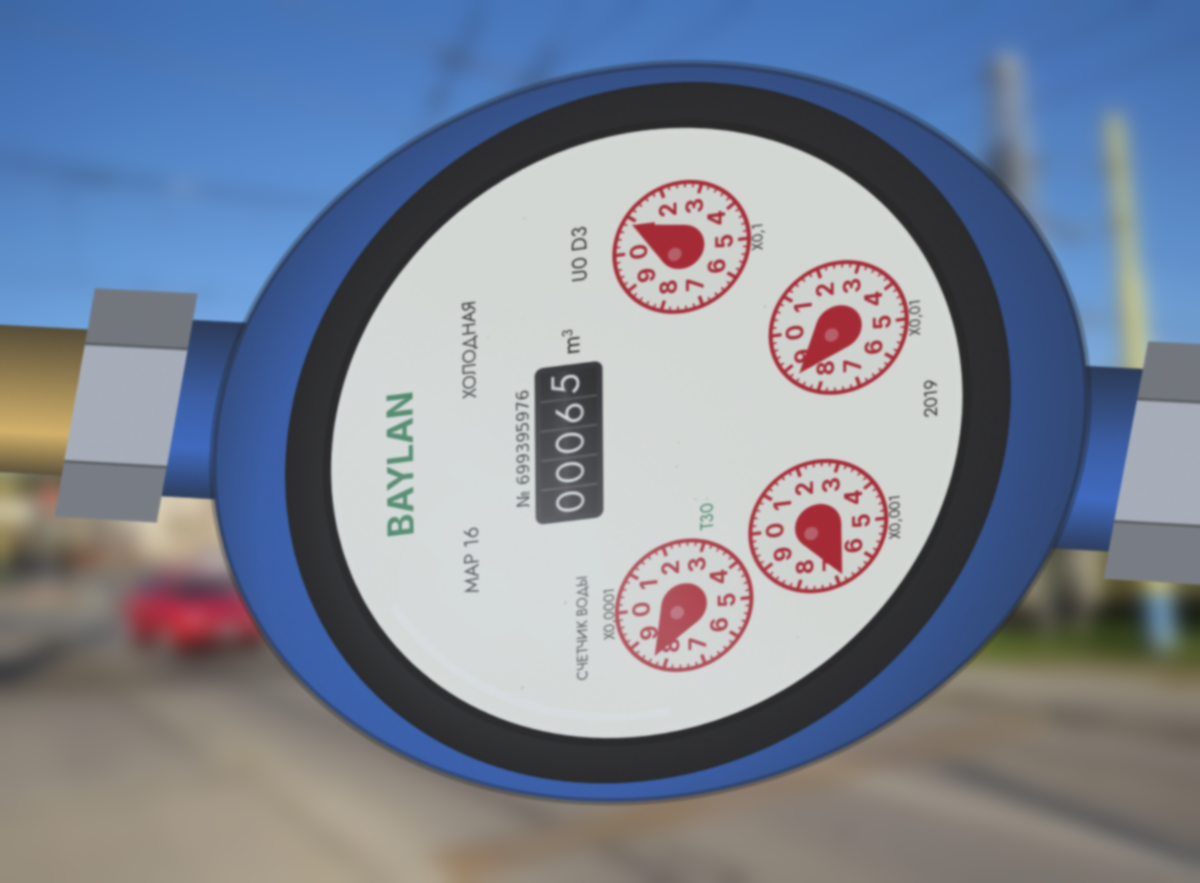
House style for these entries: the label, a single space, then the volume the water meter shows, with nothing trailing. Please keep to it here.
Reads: 65.0868 m³
